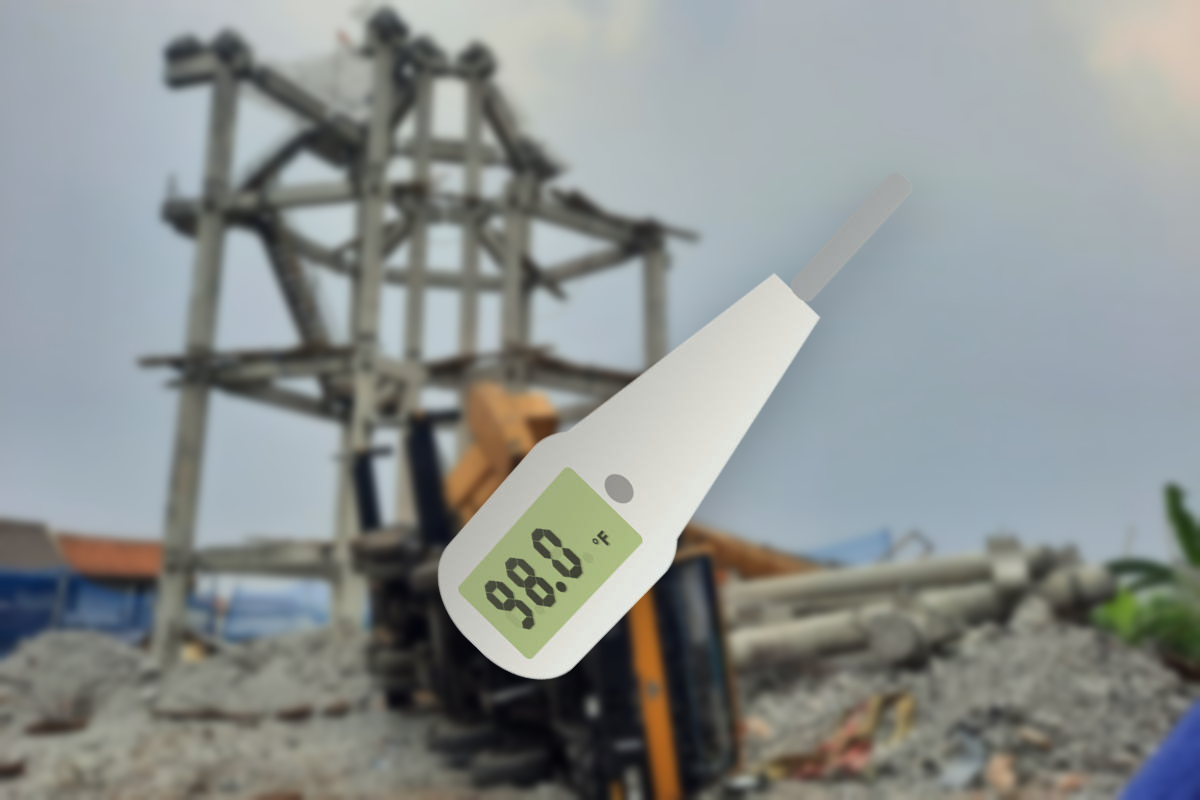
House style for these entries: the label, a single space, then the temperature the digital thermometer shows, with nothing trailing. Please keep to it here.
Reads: 98.0 °F
